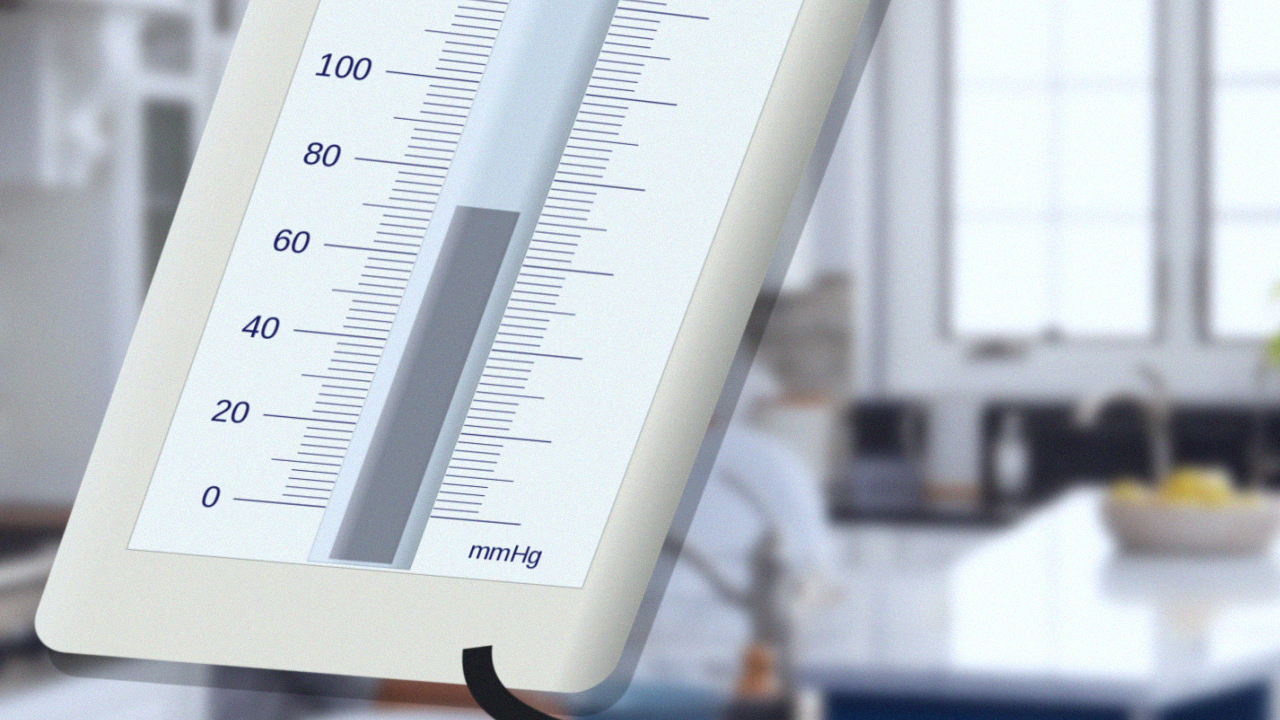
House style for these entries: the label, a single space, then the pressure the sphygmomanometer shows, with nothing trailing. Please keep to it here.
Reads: 72 mmHg
